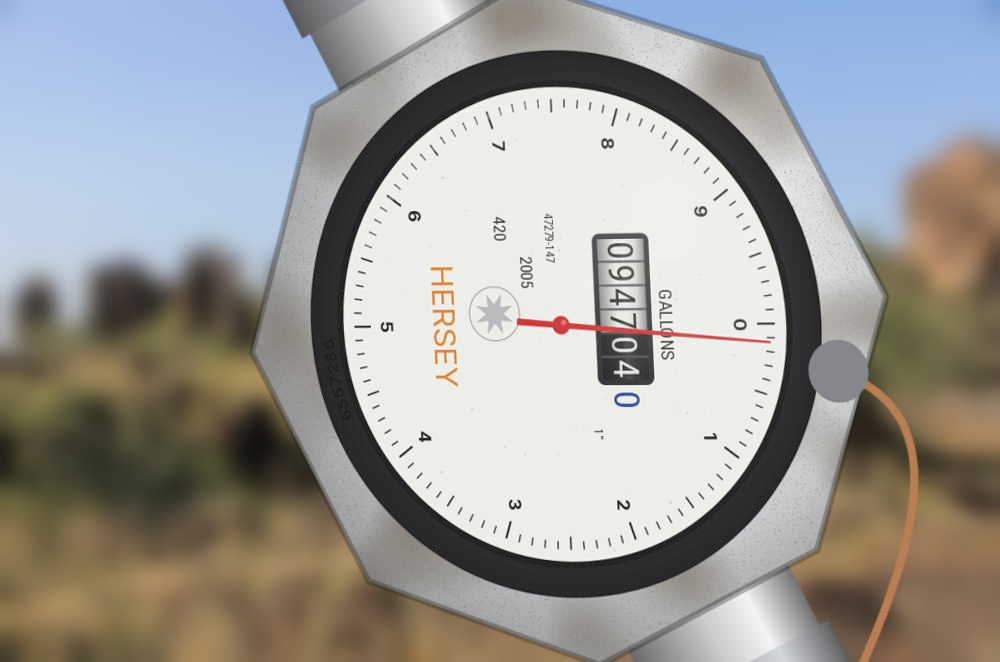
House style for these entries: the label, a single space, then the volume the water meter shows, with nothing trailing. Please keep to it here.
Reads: 947040.1 gal
